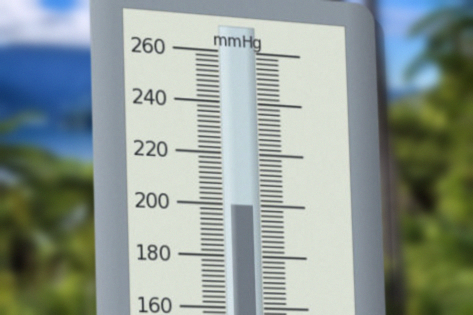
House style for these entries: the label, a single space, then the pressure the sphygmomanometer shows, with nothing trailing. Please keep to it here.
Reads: 200 mmHg
